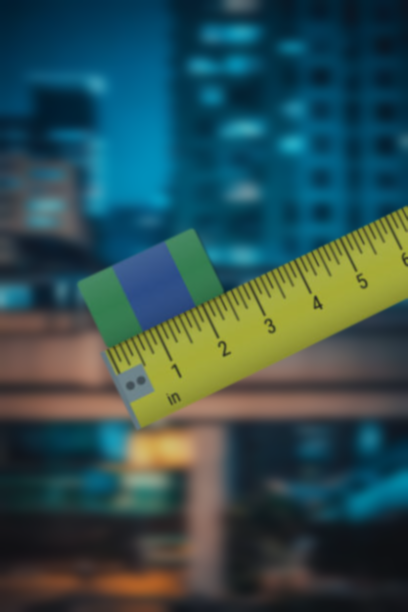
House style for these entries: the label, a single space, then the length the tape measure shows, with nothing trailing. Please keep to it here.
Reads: 2.5 in
